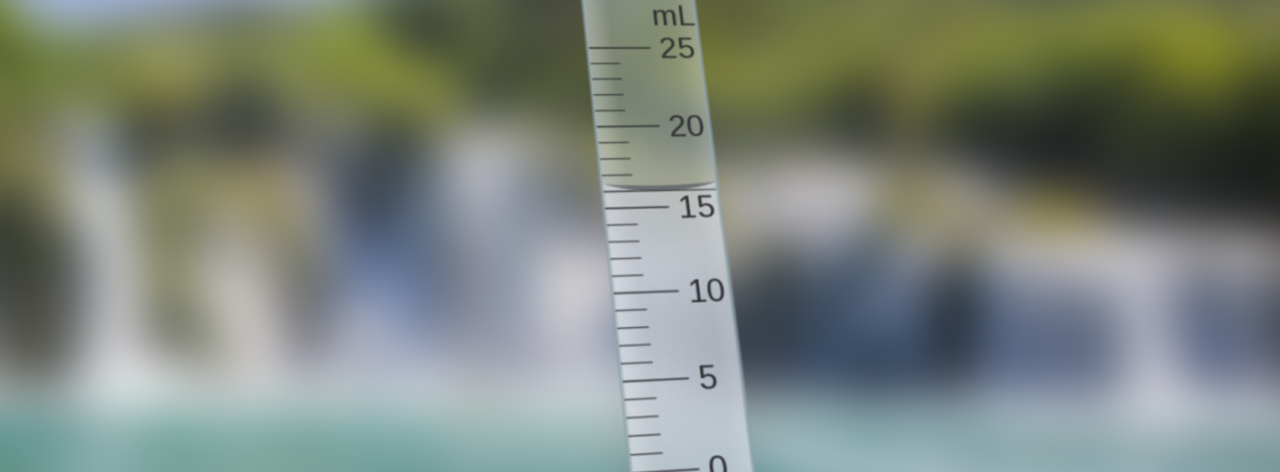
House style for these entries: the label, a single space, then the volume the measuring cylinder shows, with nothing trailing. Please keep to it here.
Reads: 16 mL
